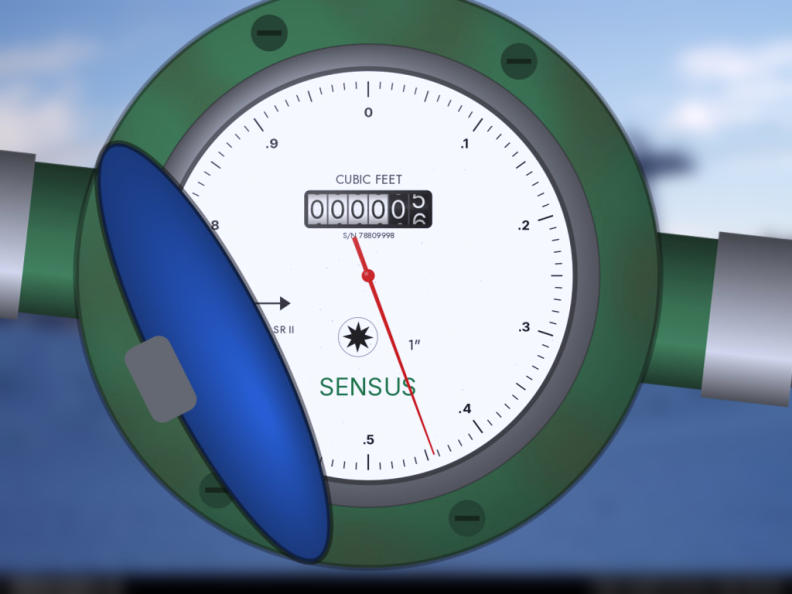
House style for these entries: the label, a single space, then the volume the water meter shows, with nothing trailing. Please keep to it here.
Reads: 5.44 ft³
